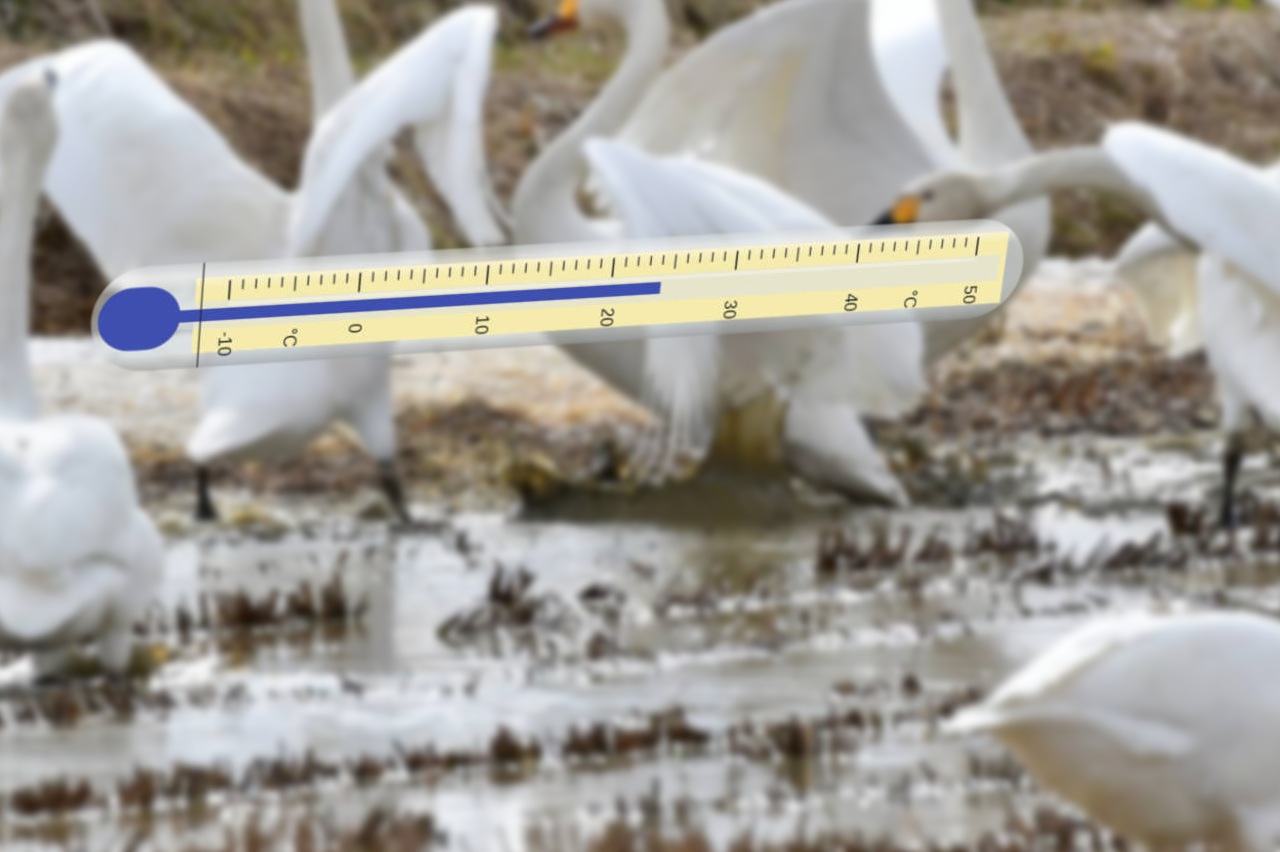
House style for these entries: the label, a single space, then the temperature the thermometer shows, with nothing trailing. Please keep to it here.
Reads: 24 °C
